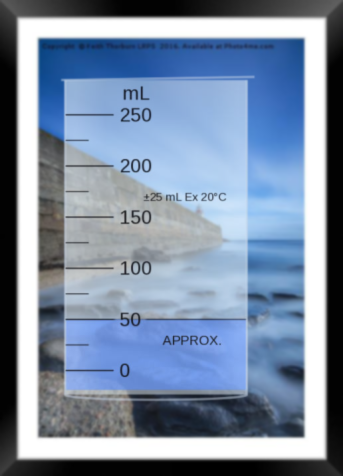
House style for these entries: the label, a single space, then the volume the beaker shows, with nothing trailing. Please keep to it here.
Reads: 50 mL
